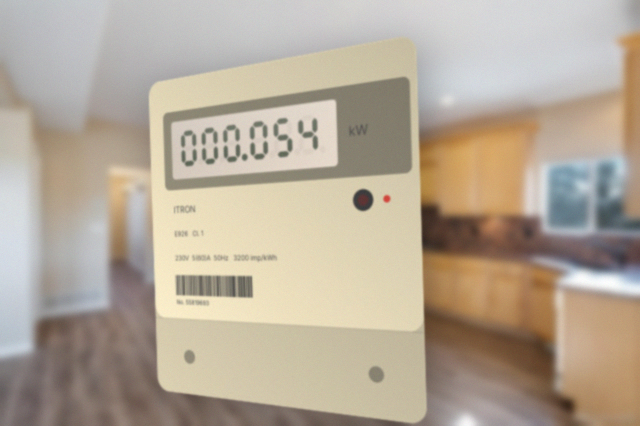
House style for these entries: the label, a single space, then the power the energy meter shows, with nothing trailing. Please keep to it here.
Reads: 0.054 kW
